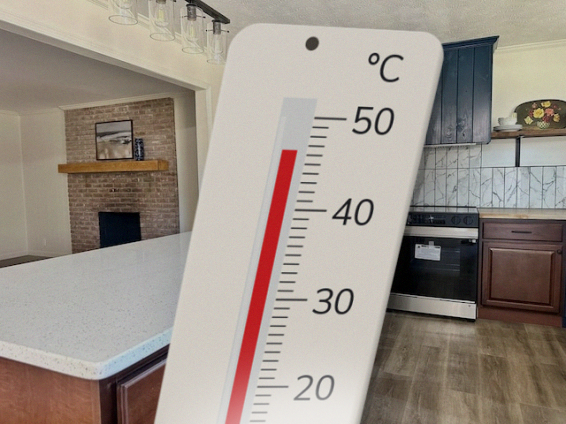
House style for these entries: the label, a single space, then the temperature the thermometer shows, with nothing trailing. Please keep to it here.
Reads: 46.5 °C
